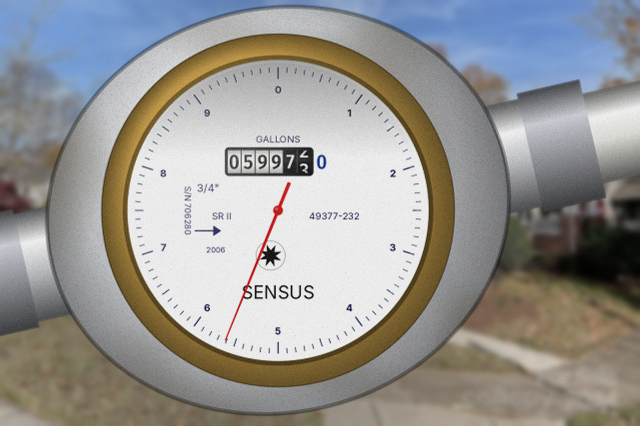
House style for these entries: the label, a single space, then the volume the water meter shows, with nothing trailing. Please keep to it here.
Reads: 599725.6 gal
